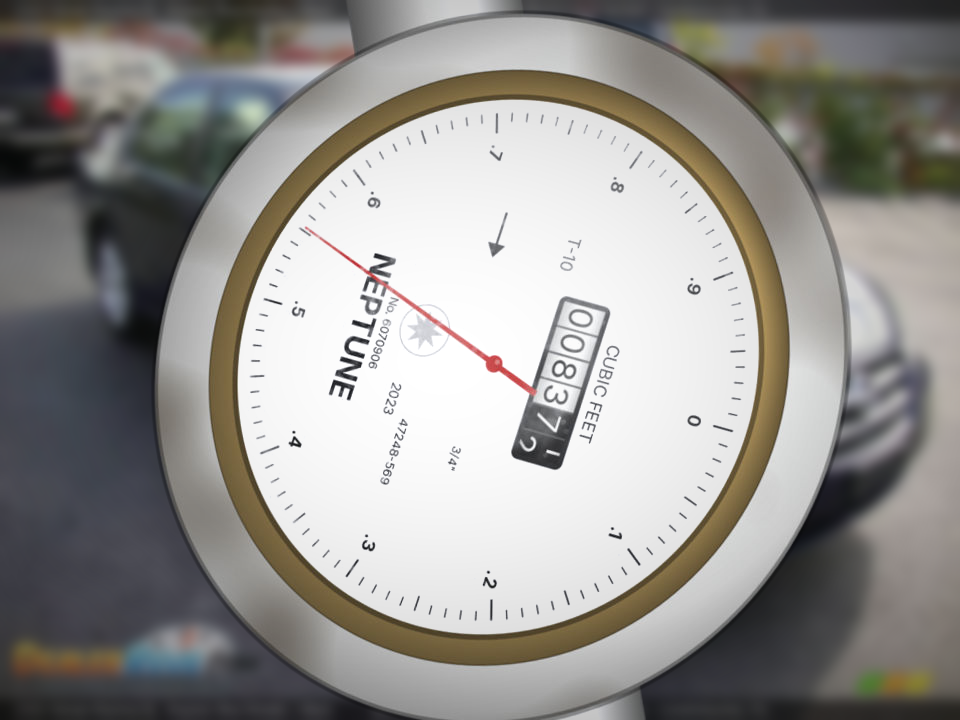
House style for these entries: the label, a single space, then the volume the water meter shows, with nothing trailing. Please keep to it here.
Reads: 8371.55 ft³
